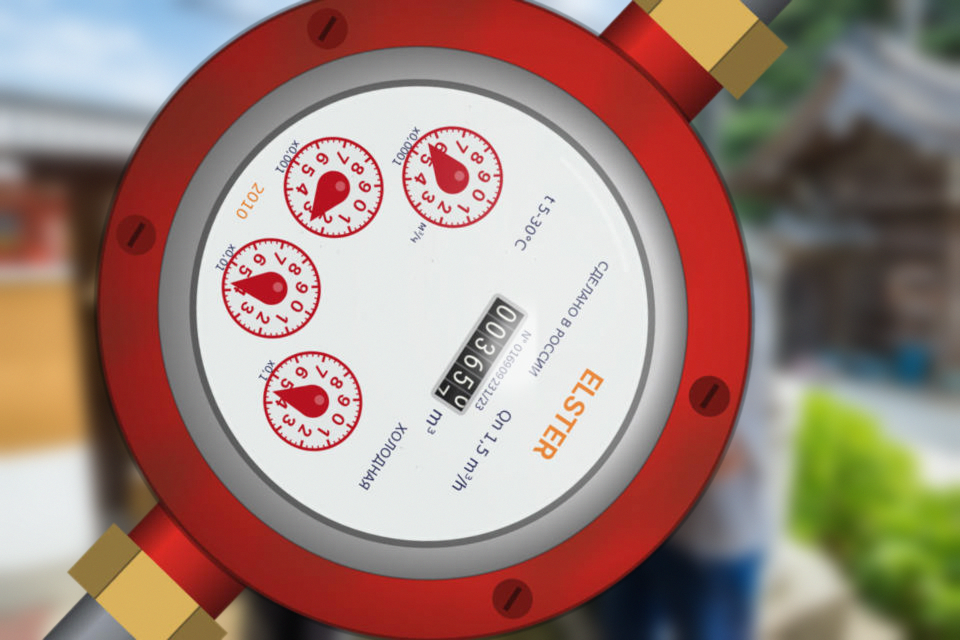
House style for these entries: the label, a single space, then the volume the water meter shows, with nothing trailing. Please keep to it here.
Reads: 3656.4425 m³
